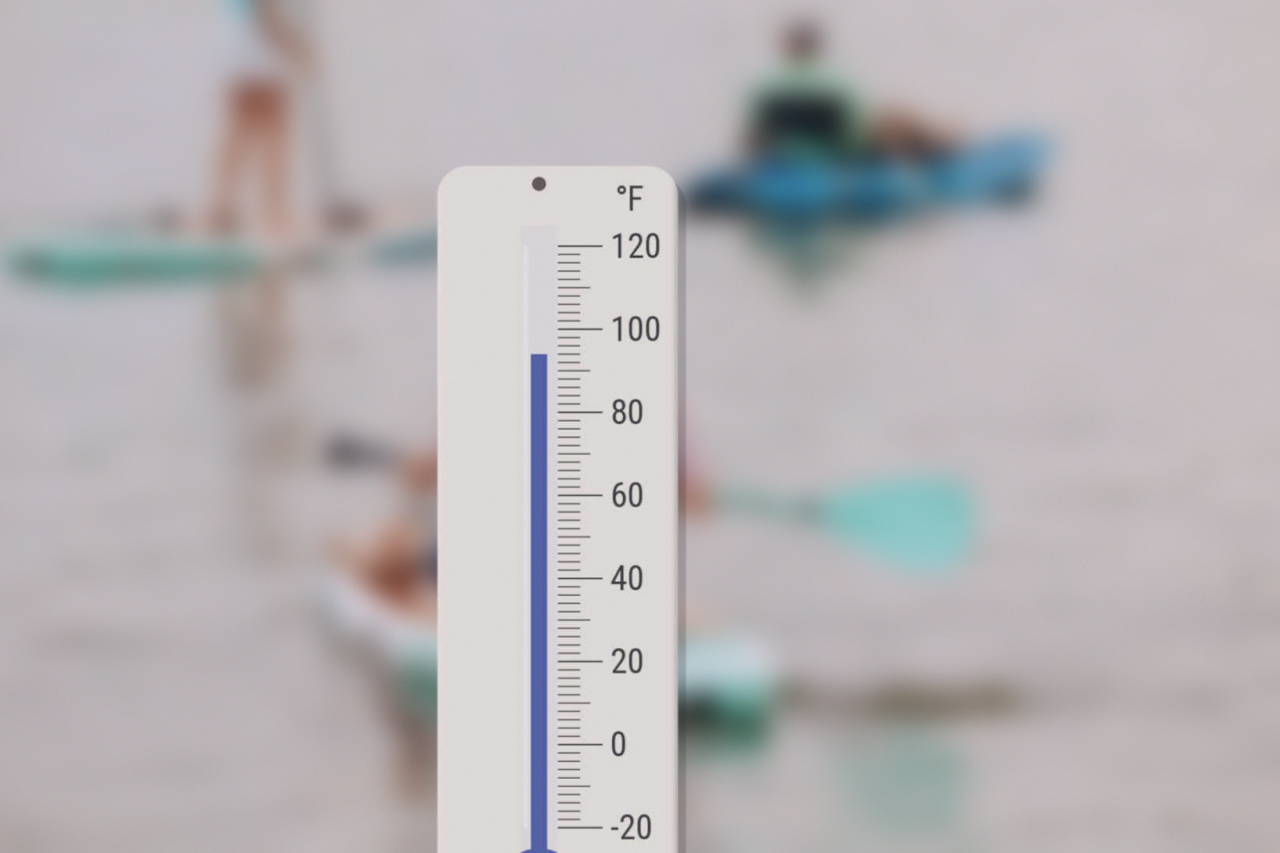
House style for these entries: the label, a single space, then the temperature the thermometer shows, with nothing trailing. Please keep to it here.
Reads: 94 °F
